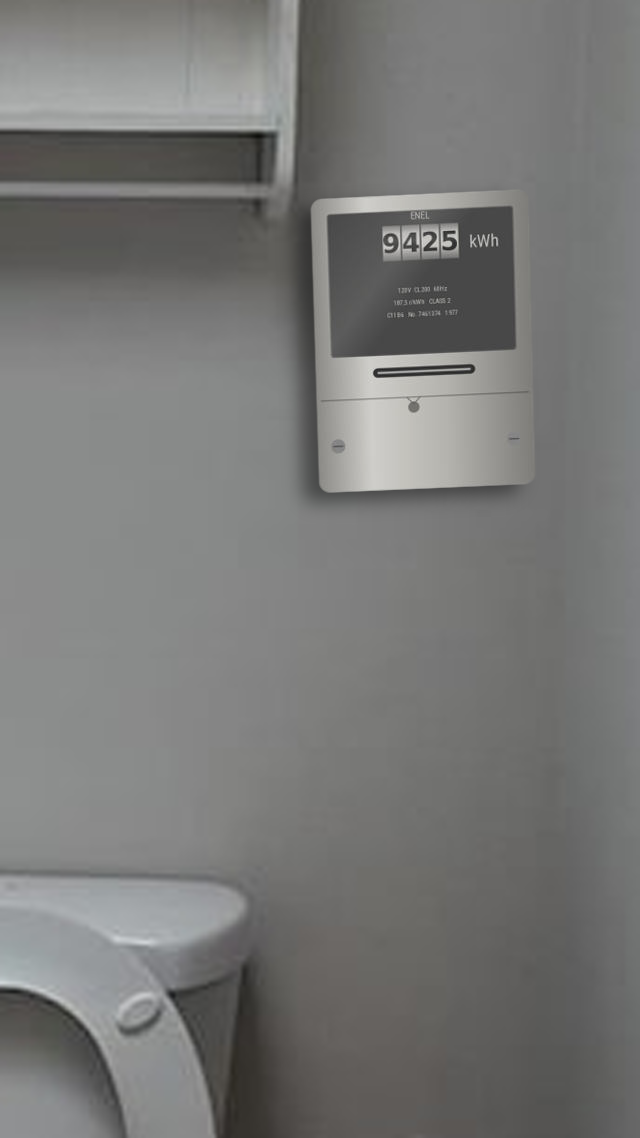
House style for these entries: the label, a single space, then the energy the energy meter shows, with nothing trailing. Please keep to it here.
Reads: 9425 kWh
